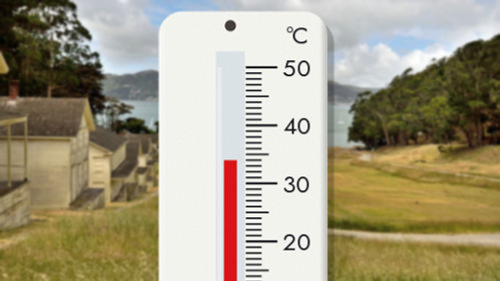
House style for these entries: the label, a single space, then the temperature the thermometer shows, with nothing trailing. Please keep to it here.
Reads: 34 °C
